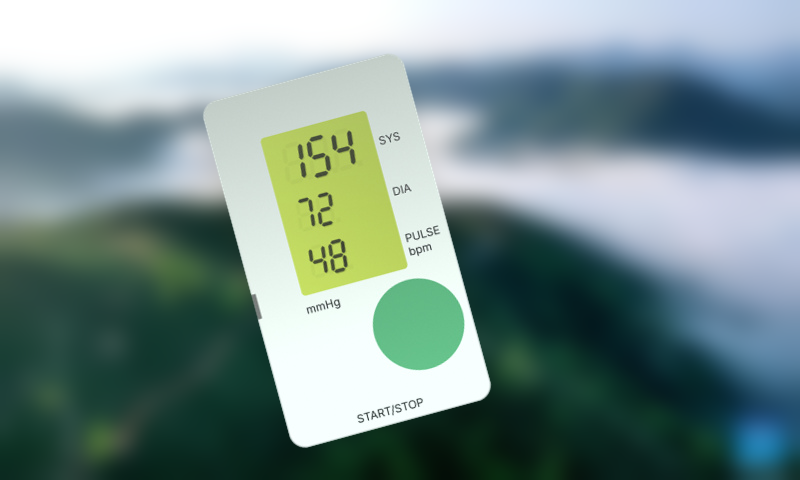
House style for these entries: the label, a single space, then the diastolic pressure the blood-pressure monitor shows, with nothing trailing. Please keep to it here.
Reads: 72 mmHg
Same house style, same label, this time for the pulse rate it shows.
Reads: 48 bpm
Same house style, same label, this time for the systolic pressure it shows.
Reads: 154 mmHg
